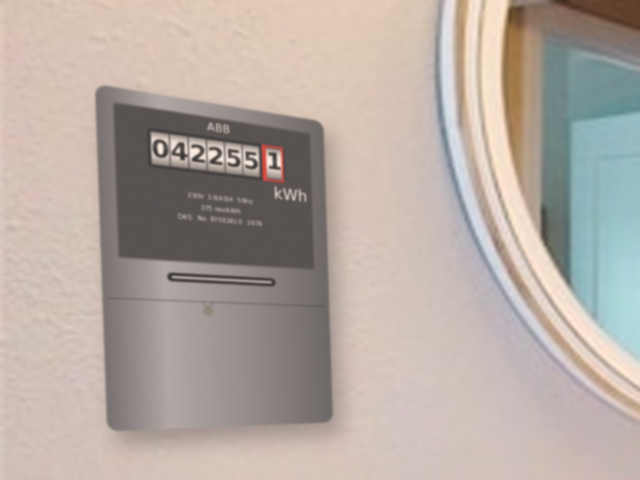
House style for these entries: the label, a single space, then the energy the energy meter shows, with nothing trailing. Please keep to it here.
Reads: 42255.1 kWh
